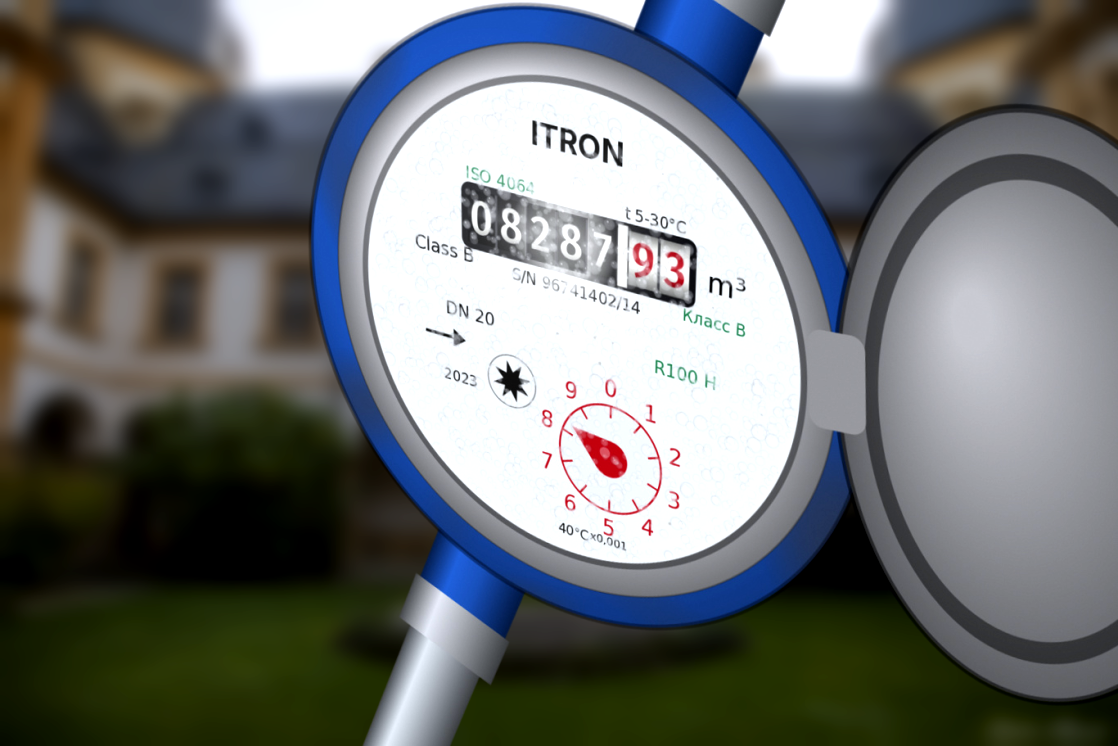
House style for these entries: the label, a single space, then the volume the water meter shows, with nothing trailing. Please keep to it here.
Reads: 8287.938 m³
